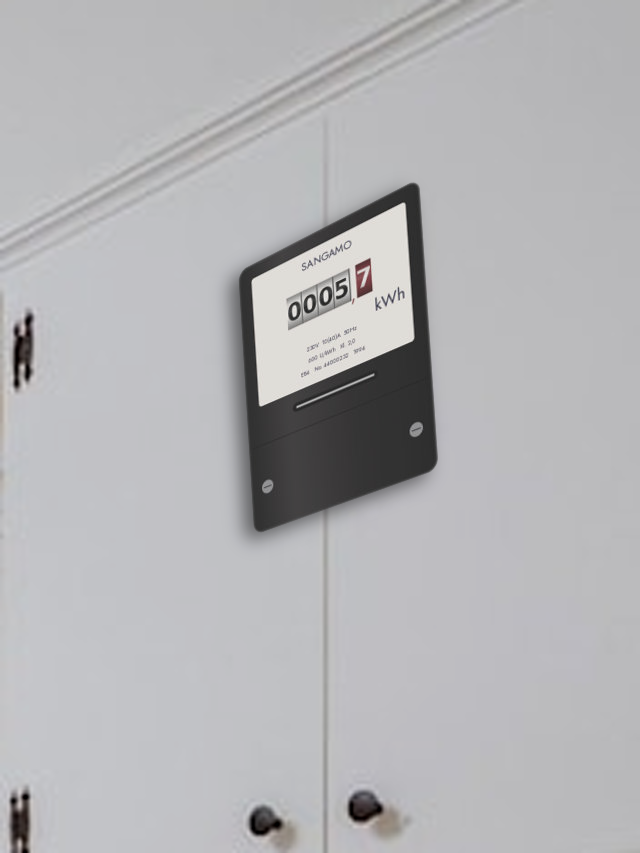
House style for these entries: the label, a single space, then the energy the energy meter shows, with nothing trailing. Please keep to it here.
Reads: 5.7 kWh
